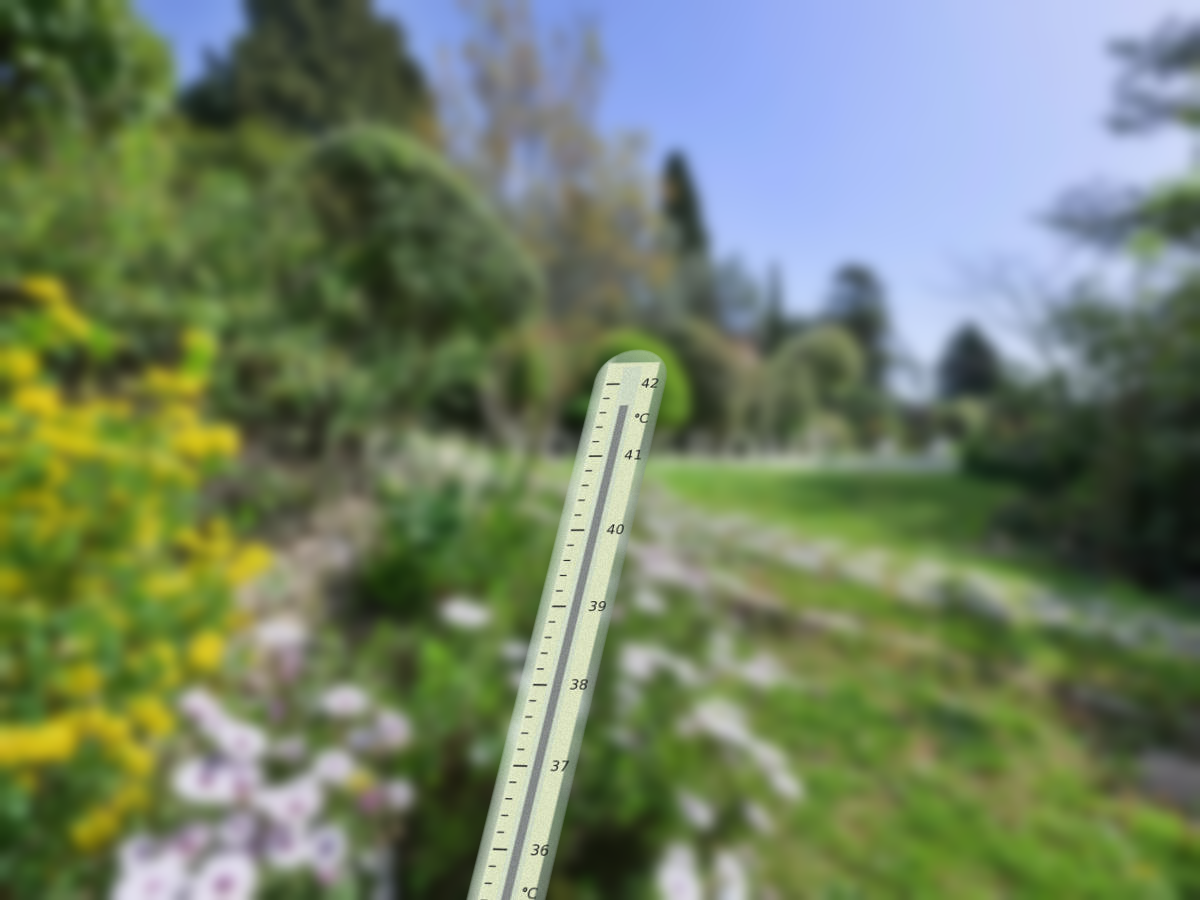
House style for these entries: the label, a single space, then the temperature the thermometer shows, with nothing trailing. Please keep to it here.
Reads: 41.7 °C
